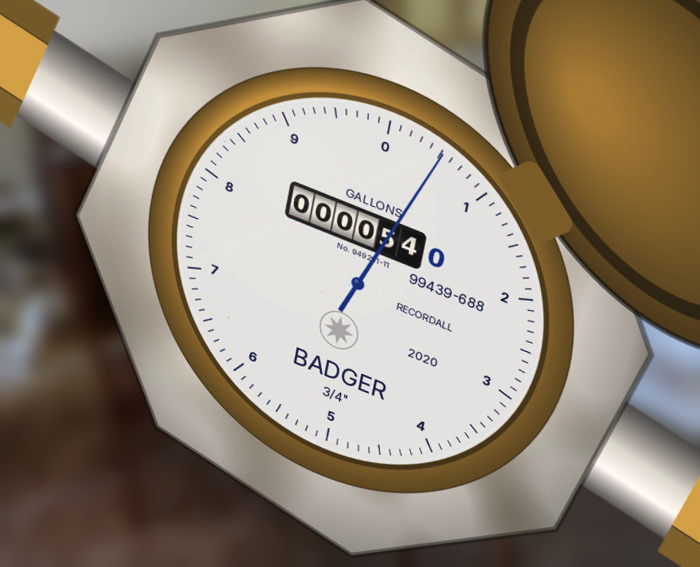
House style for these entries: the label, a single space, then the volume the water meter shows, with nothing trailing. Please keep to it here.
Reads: 540.5 gal
